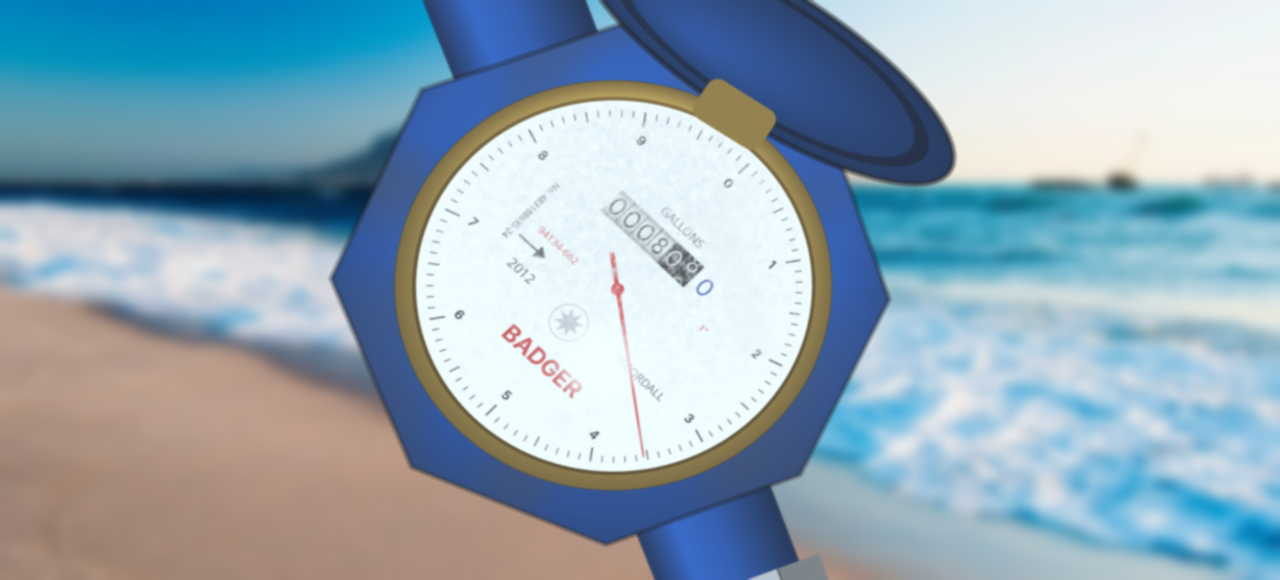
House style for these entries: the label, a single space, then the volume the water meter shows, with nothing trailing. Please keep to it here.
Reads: 8083.5 gal
